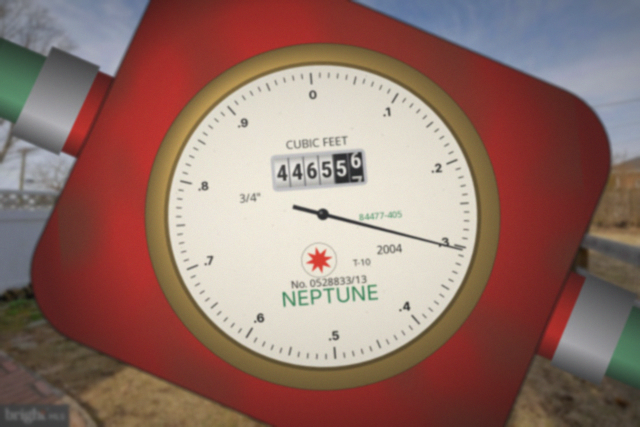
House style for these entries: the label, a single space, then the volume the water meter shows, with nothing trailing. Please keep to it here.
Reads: 446556.30 ft³
